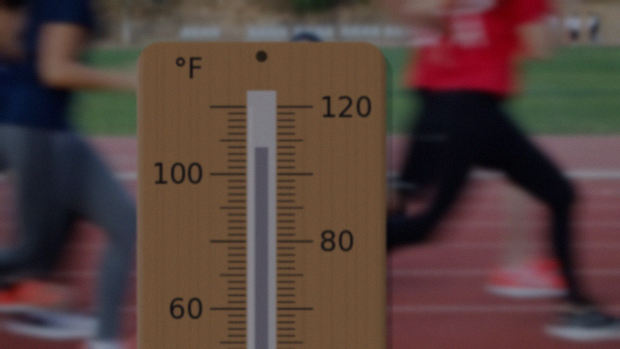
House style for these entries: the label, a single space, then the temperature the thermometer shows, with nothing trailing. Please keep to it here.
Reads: 108 °F
